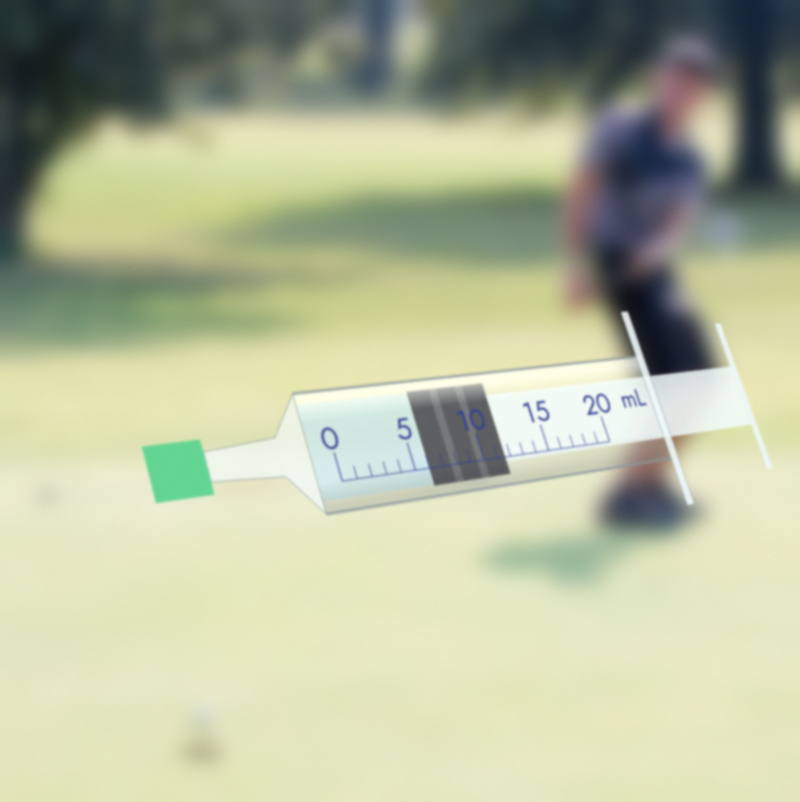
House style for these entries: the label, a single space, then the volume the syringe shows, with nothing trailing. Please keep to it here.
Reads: 6 mL
